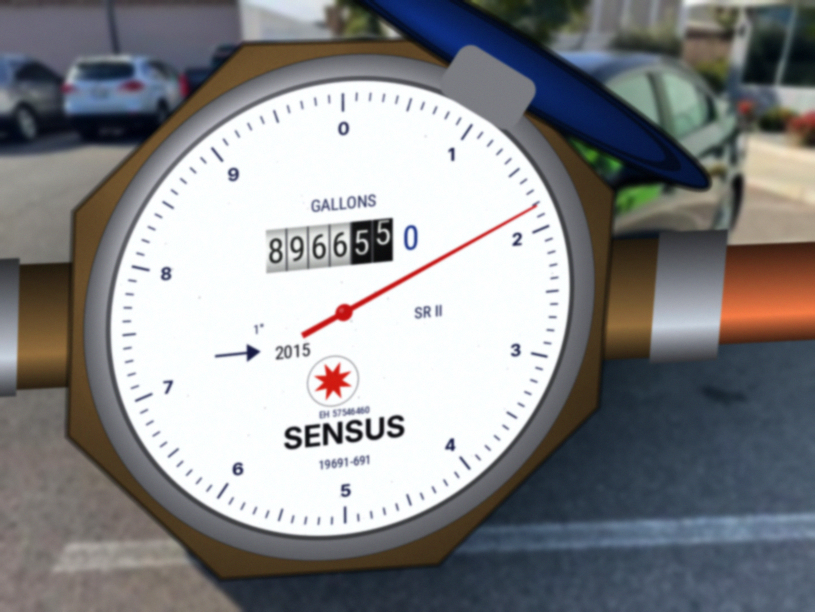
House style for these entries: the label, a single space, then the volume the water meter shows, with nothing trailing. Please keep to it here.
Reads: 8966551.8 gal
